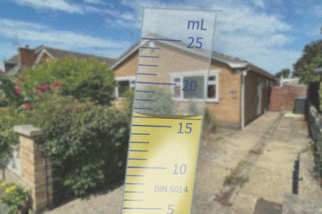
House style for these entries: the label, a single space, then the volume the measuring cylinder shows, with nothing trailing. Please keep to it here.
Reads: 16 mL
